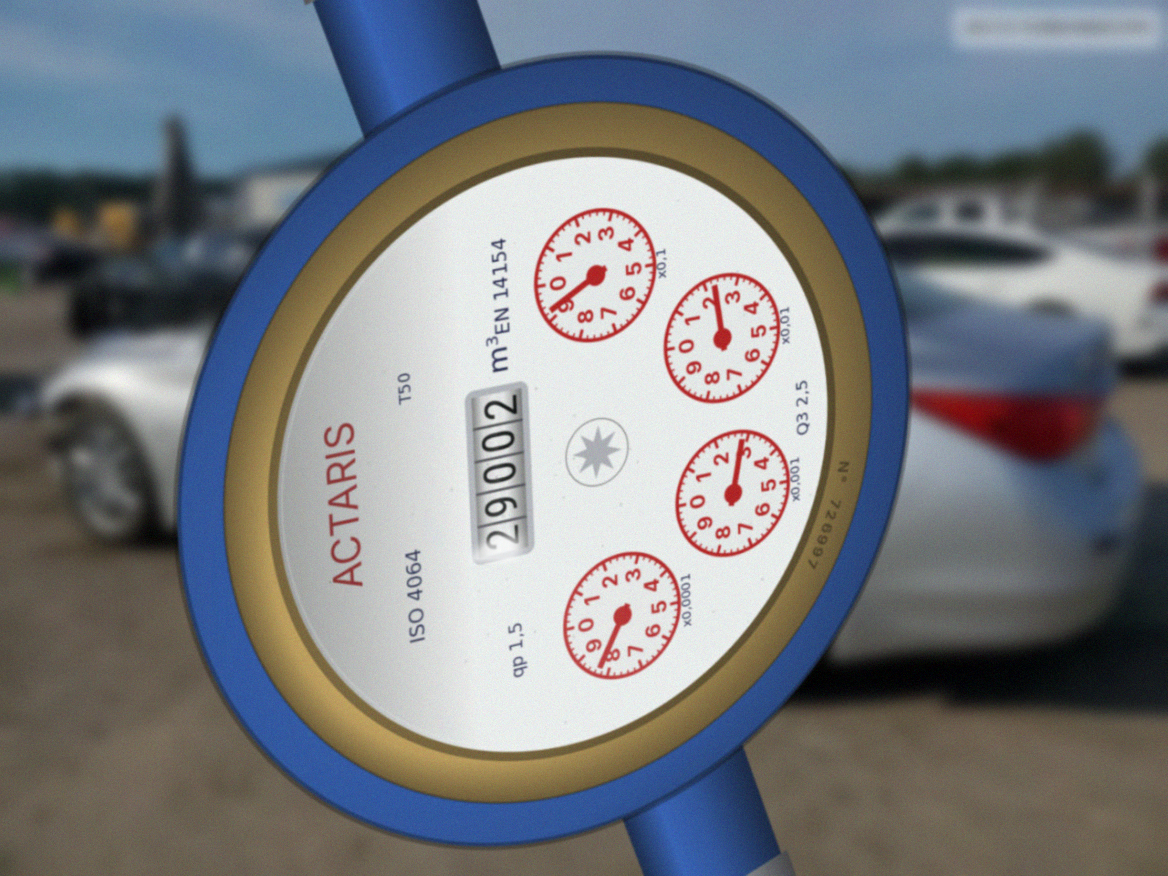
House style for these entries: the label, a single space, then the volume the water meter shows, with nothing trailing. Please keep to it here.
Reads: 29001.9228 m³
